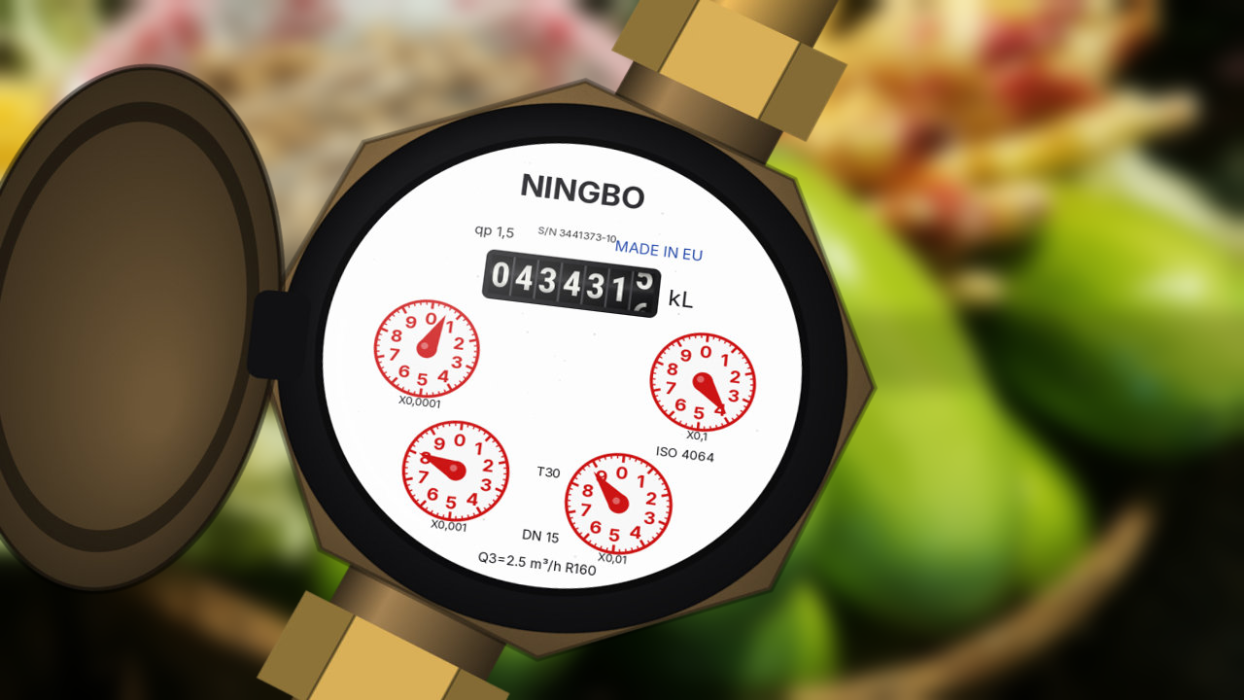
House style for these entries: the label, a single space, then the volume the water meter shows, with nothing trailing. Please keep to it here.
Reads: 434315.3880 kL
